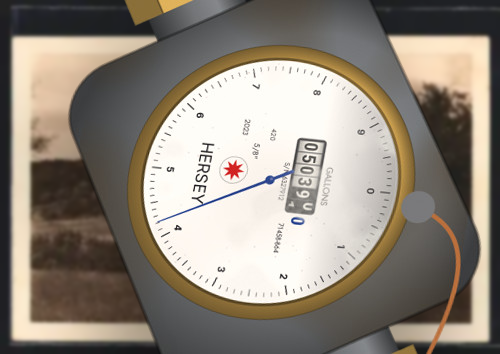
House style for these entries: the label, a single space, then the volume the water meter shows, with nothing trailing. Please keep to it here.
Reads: 503904.2 gal
